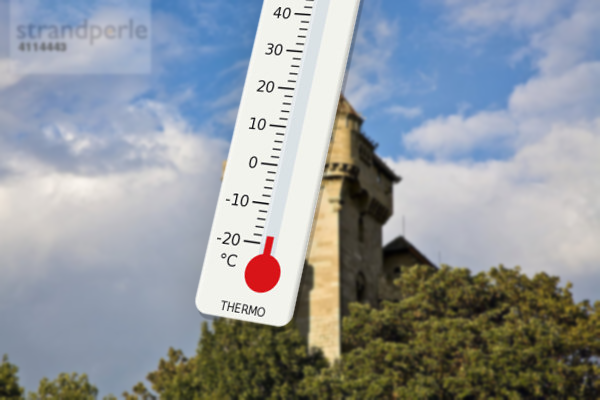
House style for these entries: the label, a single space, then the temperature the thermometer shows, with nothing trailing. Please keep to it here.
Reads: -18 °C
